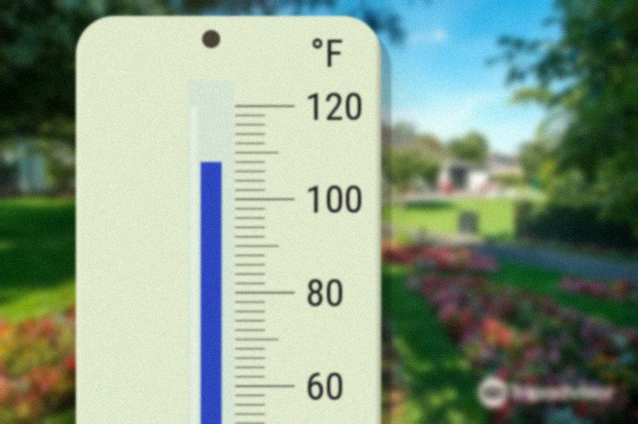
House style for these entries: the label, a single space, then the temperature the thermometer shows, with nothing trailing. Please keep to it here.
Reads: 108 °F
